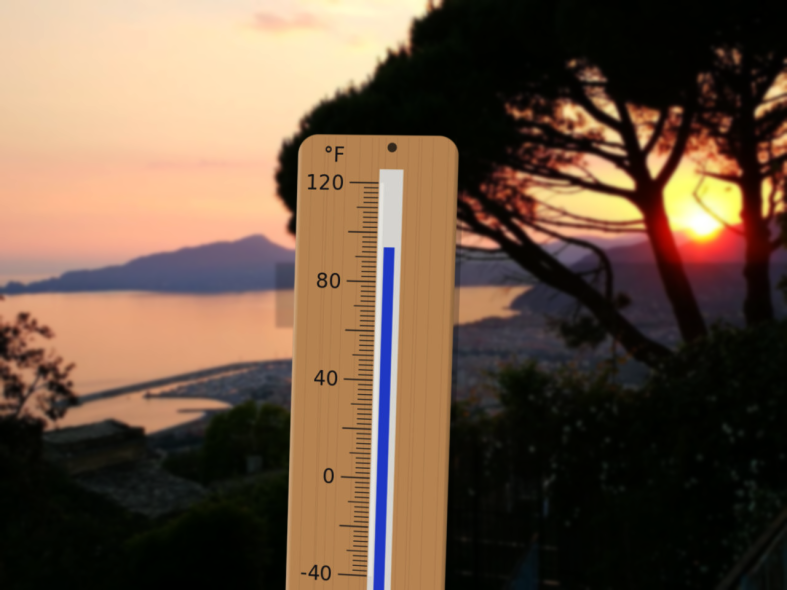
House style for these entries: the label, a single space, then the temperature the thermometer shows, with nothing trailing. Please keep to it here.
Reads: 94 °F
